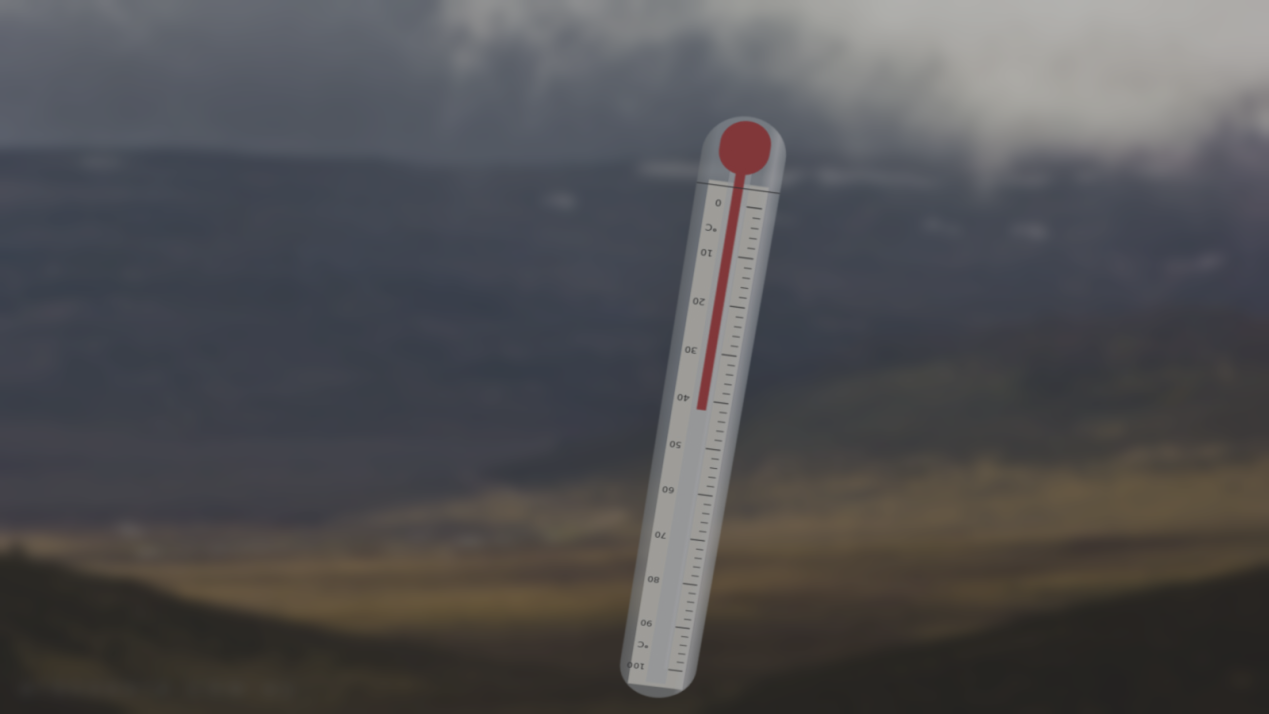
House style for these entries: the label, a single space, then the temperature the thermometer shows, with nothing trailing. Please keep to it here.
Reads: 42 °C
